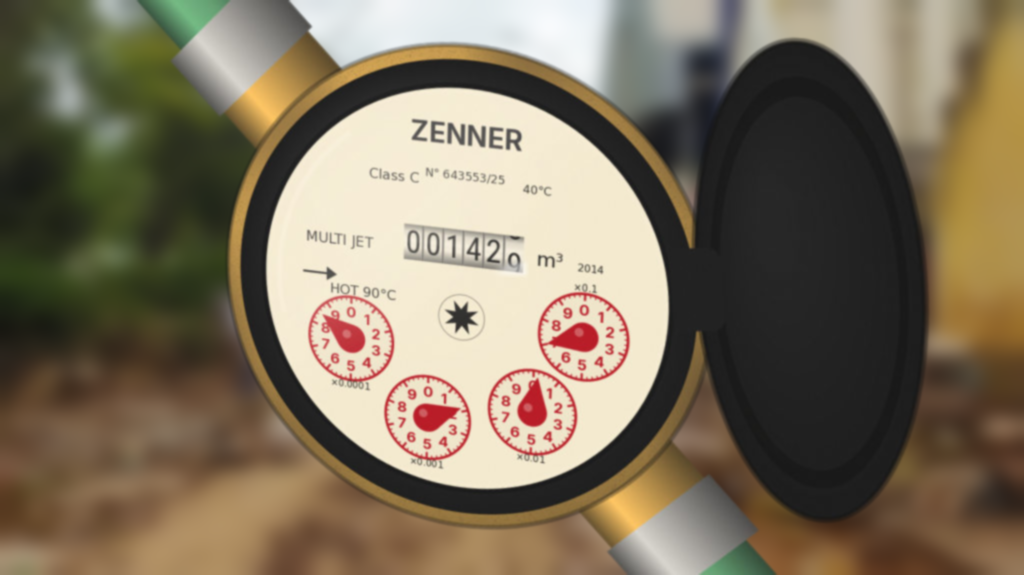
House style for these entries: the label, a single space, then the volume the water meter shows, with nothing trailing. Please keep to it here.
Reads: 1428.7018 m³
